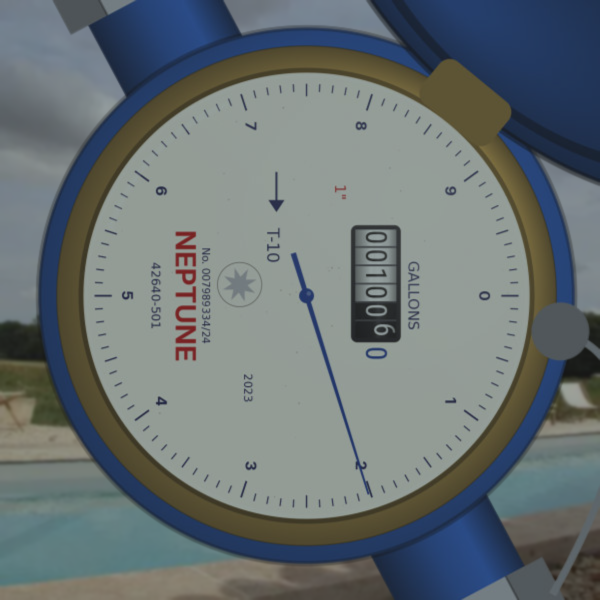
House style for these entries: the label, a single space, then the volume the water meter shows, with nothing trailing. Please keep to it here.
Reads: 10062.0 gal
